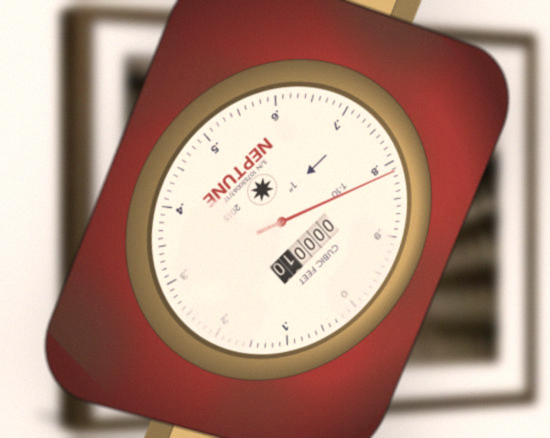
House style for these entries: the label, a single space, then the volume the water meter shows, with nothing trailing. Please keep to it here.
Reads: 9.81 ft³
